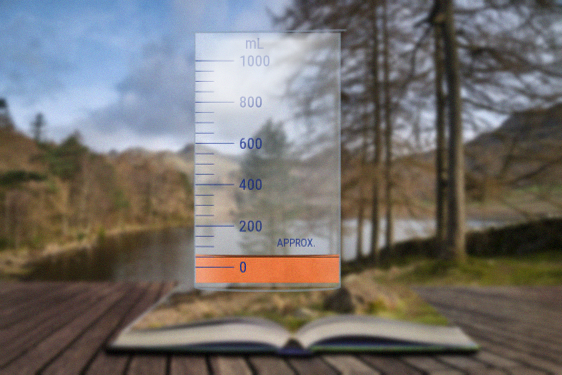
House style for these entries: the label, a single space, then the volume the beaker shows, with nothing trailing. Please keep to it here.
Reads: 50 mL
